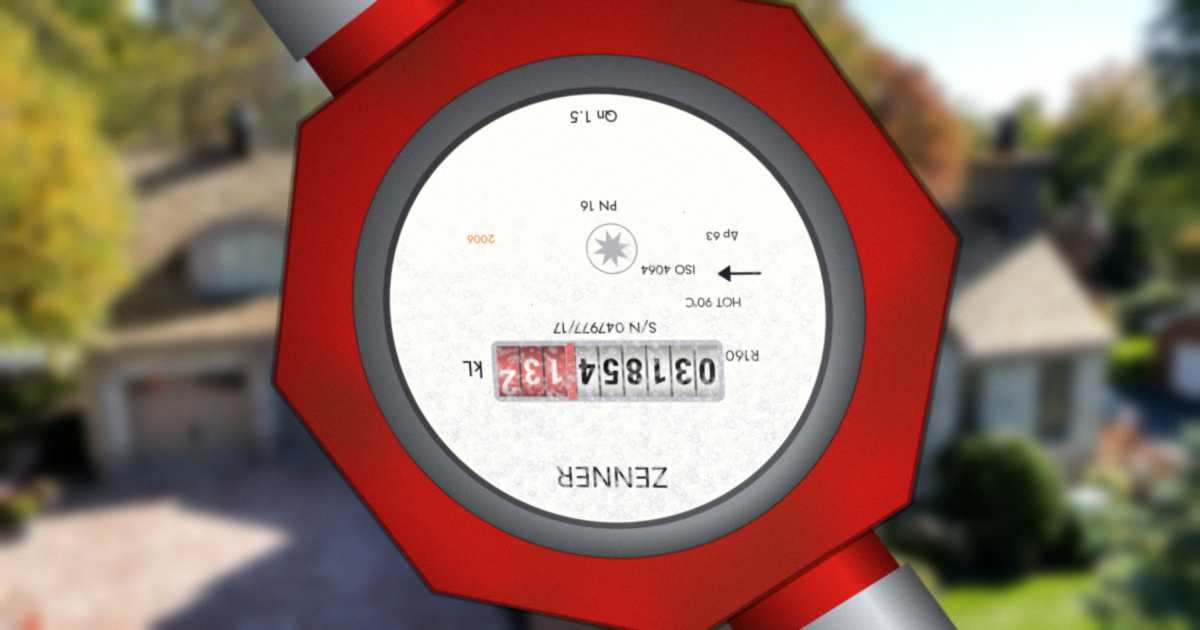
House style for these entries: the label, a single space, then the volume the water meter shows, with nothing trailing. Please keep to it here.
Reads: 31854.132 kL
